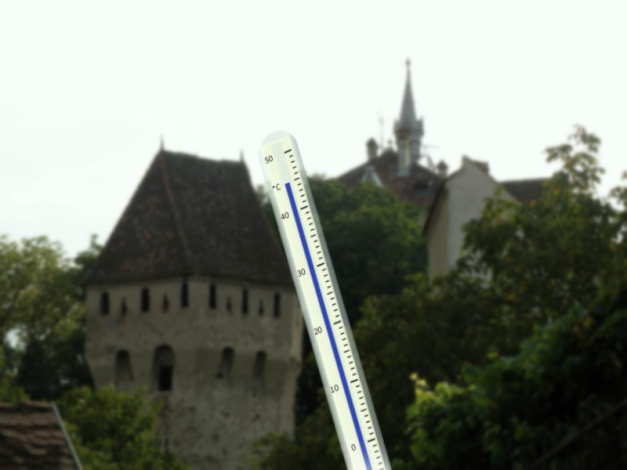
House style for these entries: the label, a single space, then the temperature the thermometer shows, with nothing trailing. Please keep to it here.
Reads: 45 °C
